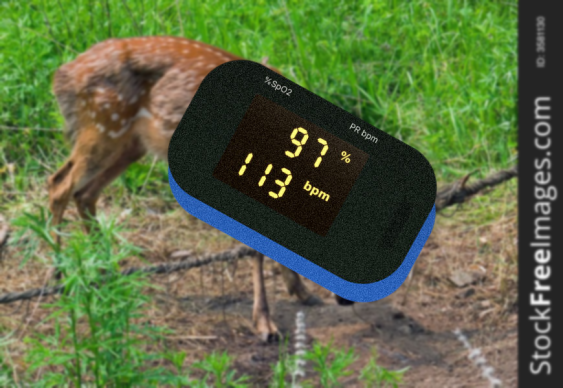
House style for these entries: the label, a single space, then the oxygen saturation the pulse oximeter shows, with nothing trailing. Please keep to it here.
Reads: 97 %
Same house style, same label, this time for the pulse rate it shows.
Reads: 113 bpm
